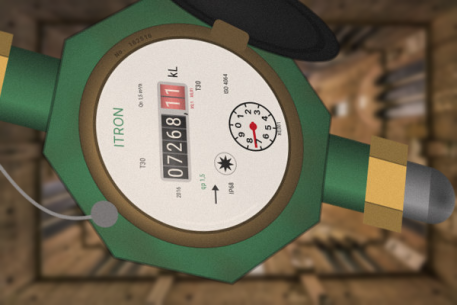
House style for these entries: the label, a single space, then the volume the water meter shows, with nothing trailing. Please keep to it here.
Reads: 7268.117 kL
